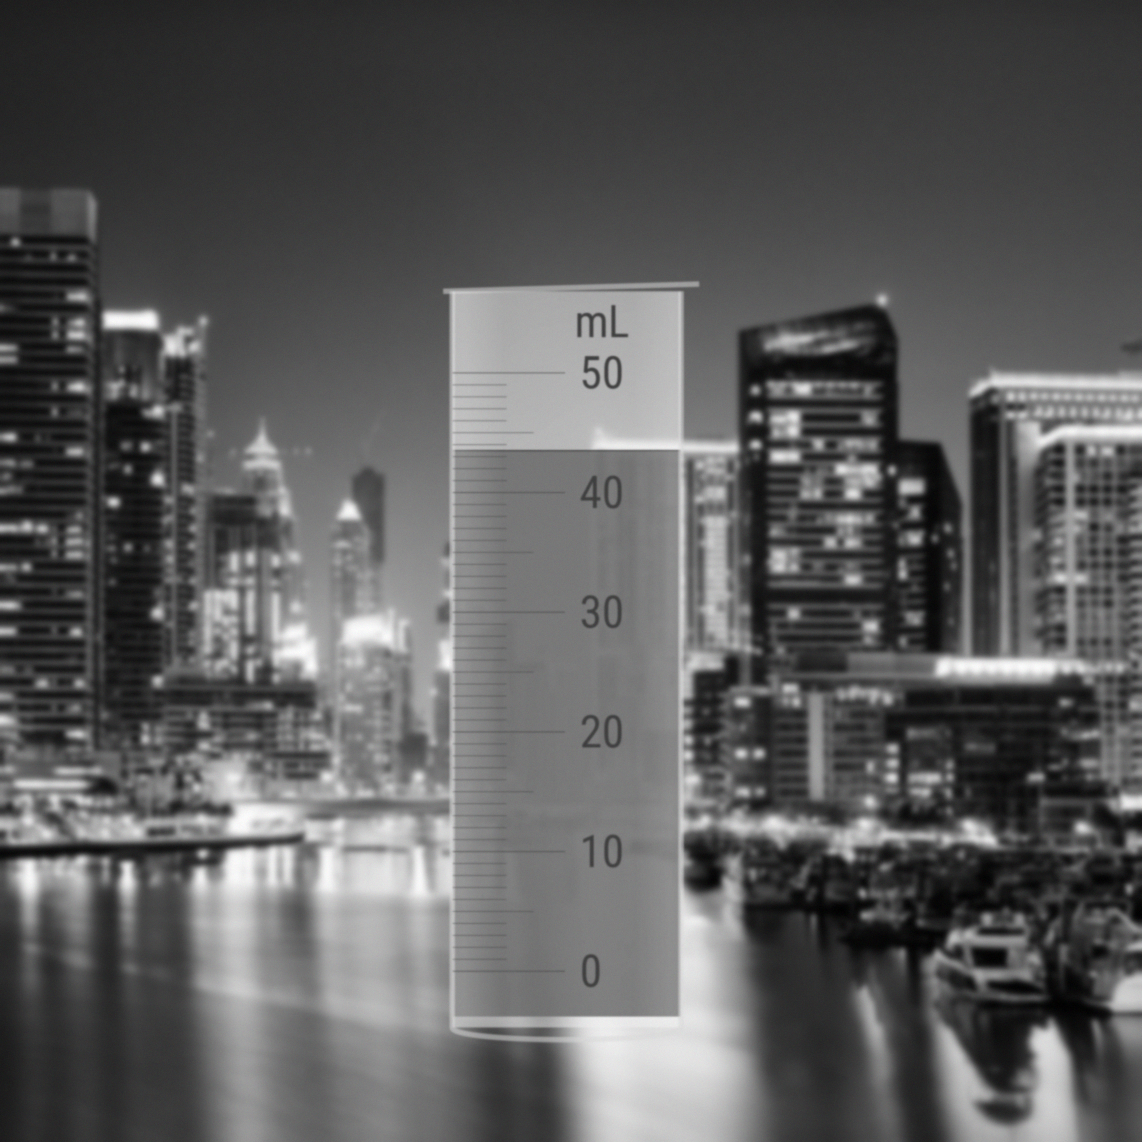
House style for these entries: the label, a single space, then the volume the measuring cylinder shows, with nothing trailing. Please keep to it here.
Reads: 43.5 mL
